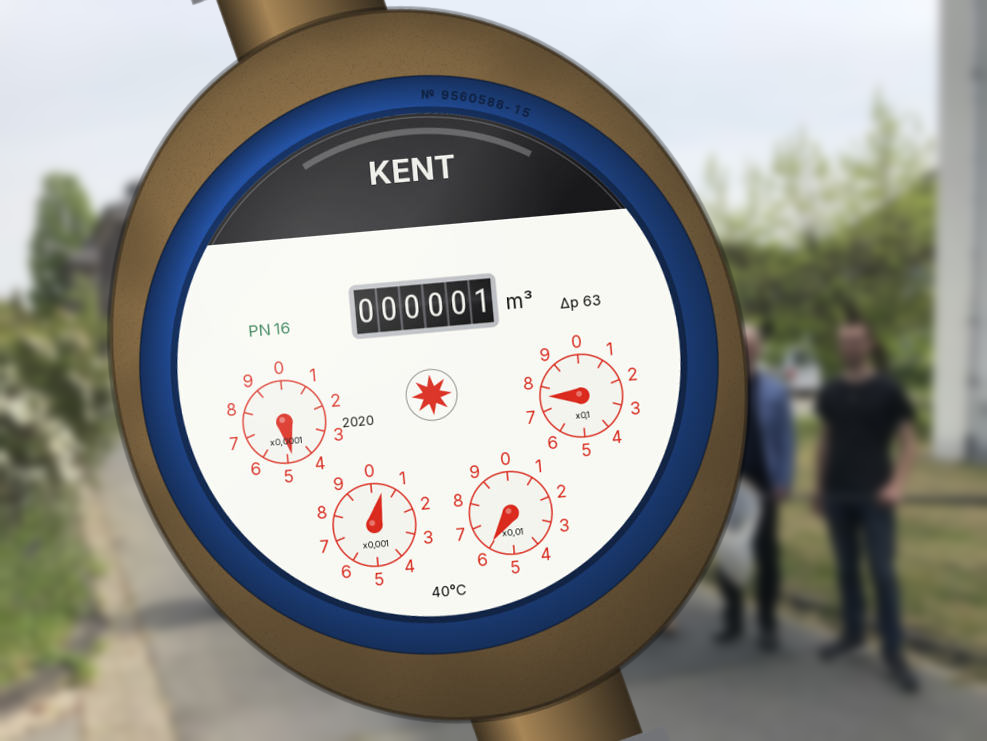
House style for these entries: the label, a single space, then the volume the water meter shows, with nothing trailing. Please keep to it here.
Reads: 1.7604 m³
